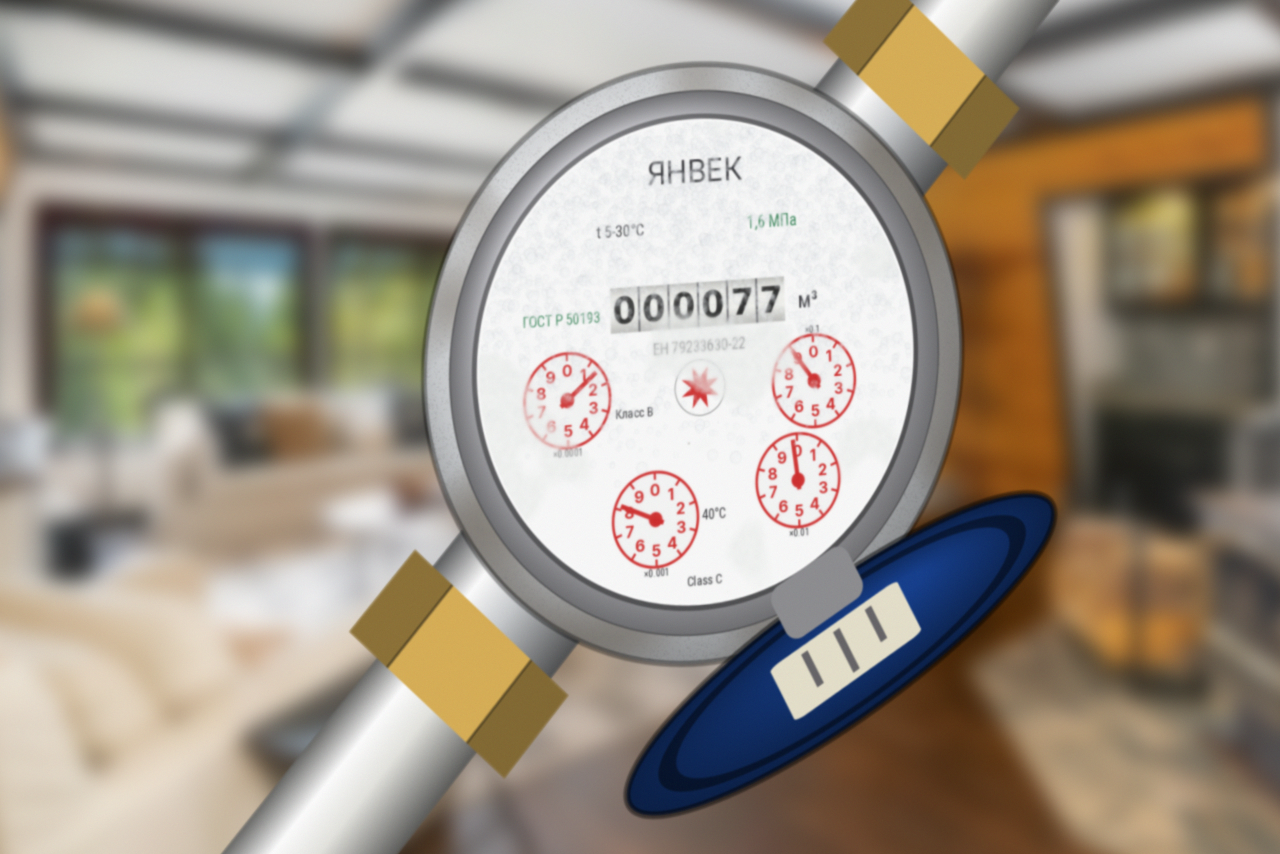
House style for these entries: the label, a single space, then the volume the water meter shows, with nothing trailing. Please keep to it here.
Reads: 77.8981 m³
